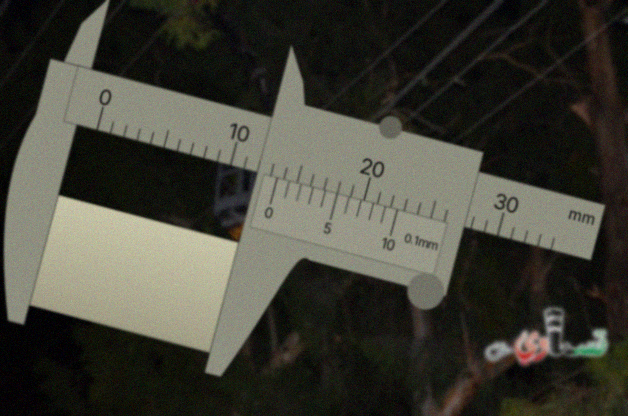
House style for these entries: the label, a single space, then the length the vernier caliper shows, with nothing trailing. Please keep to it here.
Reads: 13.5 mm
